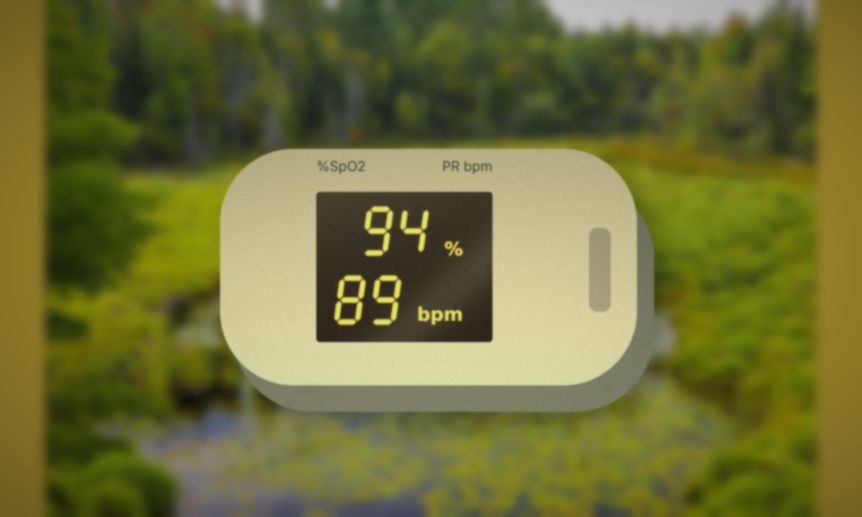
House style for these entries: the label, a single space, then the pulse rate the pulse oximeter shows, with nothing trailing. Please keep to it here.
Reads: 89 bpm
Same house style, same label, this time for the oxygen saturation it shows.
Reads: 94 %
